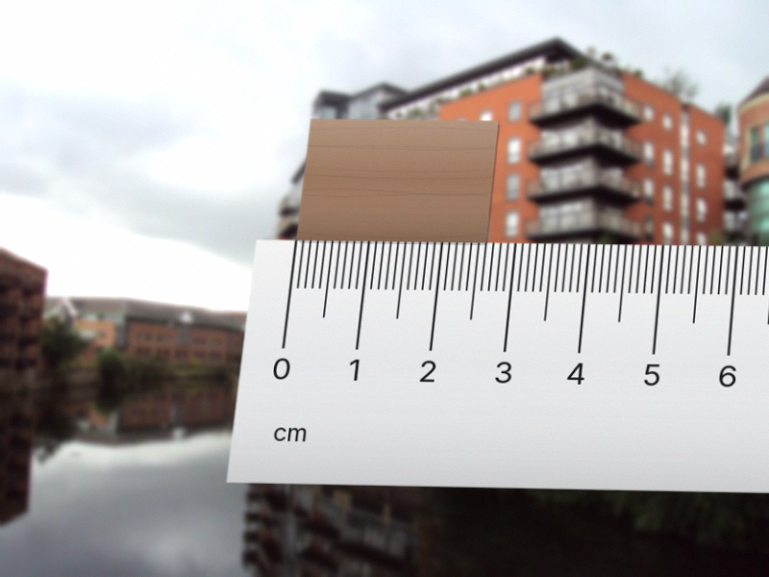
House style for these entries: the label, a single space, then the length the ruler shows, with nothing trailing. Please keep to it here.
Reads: 2.6 cm
